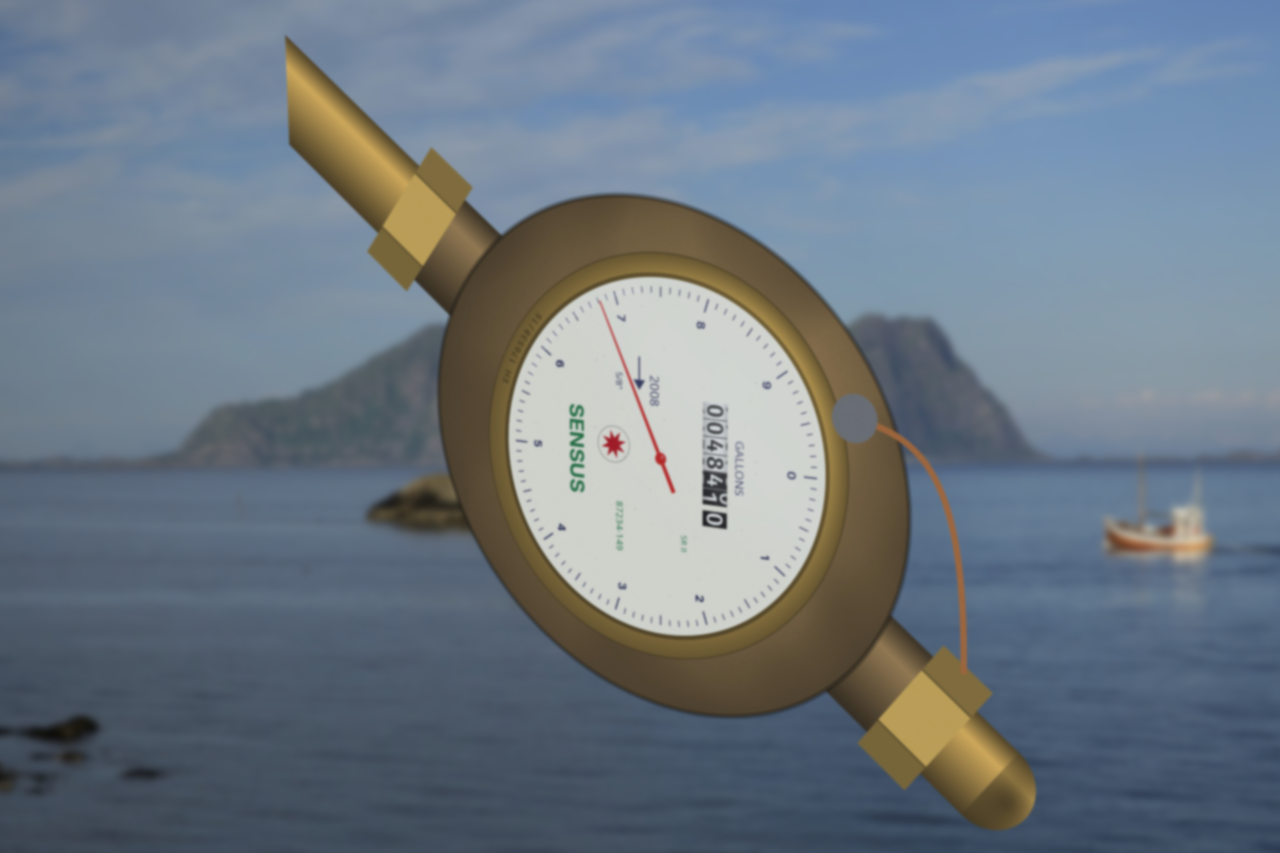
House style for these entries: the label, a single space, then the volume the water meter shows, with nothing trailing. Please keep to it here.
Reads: 48406.8 gal
